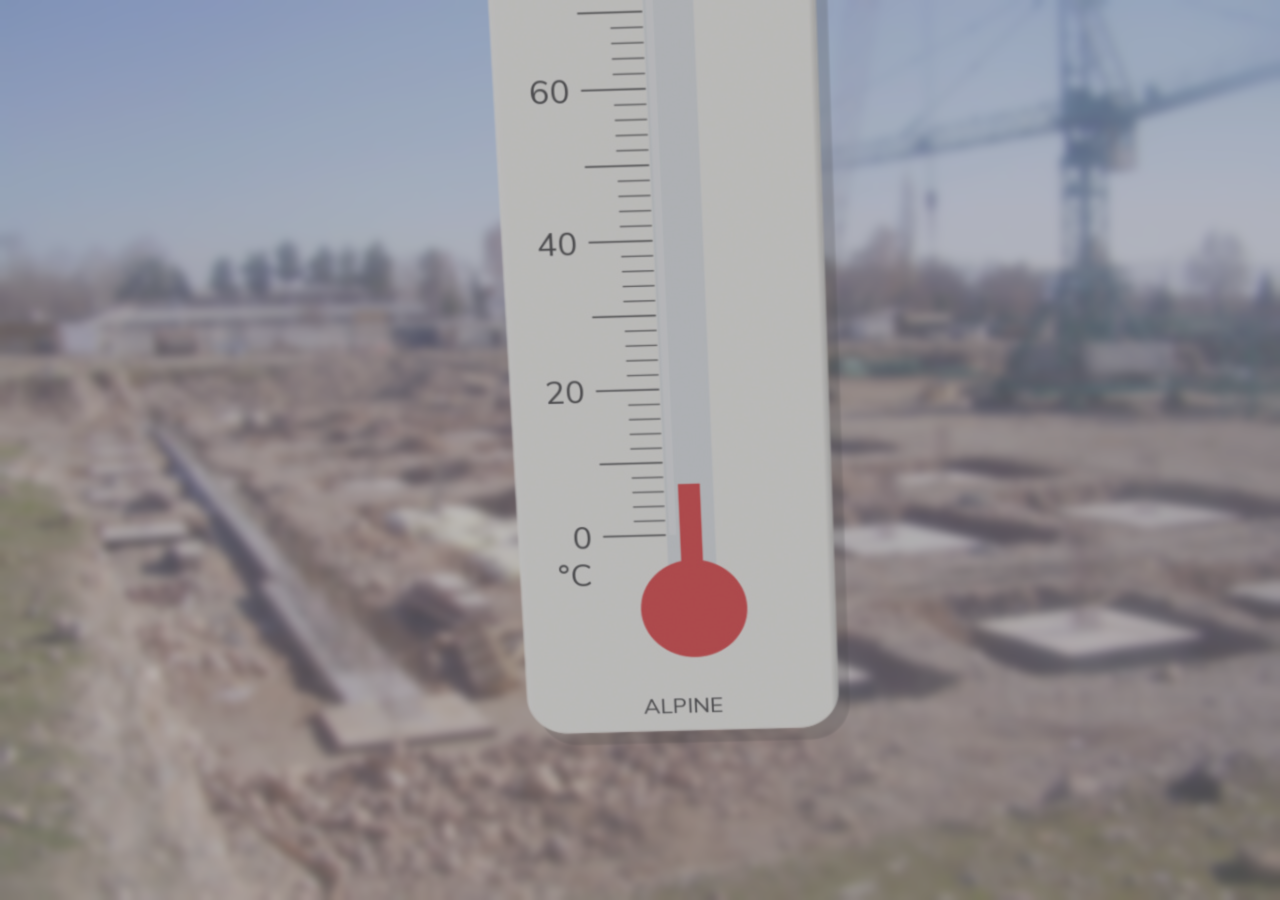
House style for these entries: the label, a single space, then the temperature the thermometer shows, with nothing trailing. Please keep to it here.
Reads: 7 °C
